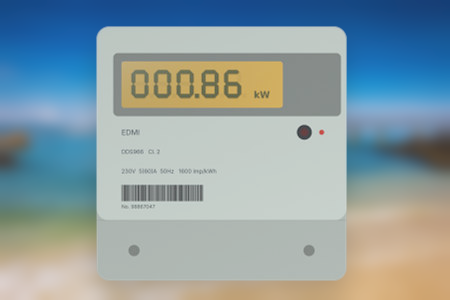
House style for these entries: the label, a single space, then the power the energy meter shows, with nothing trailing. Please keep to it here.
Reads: 0.86 kW
